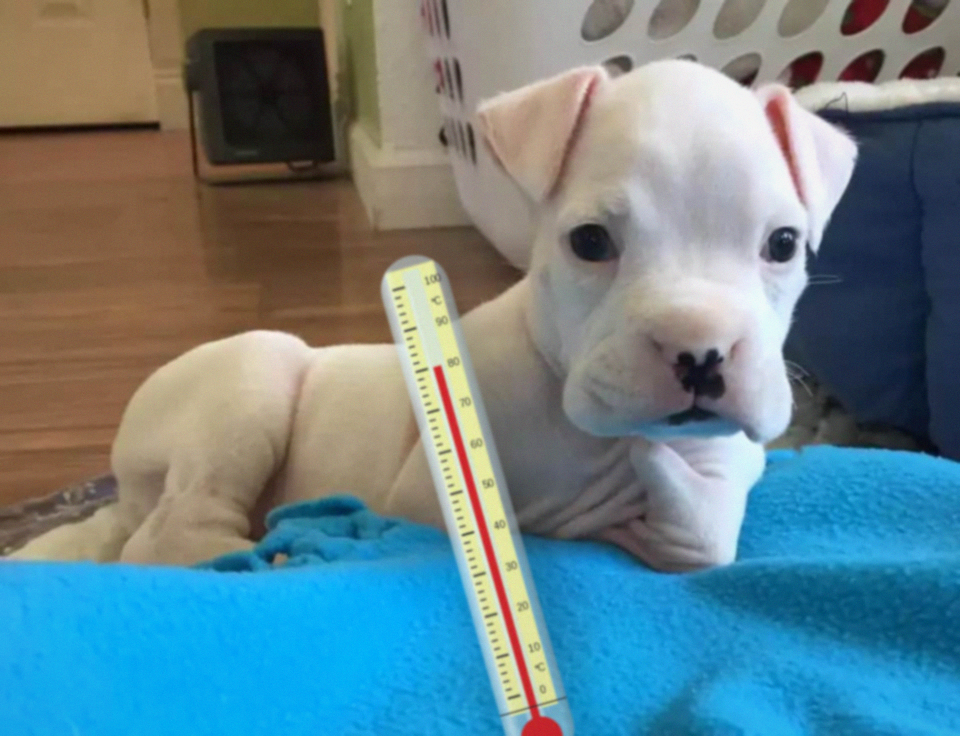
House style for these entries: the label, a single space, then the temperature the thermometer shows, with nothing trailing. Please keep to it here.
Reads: 80 °C
